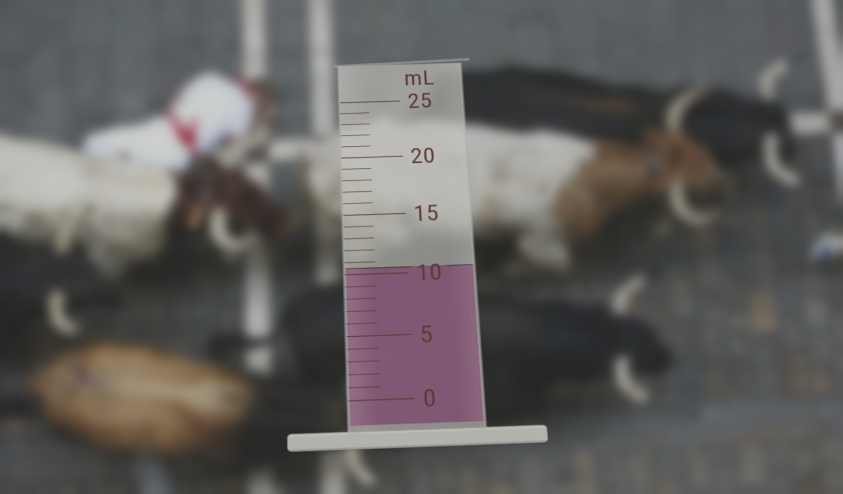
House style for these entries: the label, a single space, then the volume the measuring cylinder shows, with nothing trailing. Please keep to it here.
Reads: 10.5 mL
